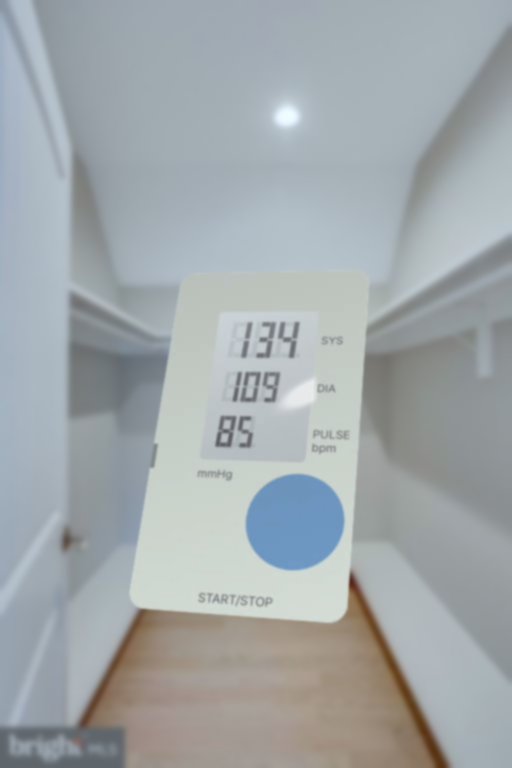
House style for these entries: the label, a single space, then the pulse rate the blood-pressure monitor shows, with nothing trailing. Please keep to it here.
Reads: 85 bpm
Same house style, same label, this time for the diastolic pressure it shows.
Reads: 109 mmHg
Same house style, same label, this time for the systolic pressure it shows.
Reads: 134 mmHg
